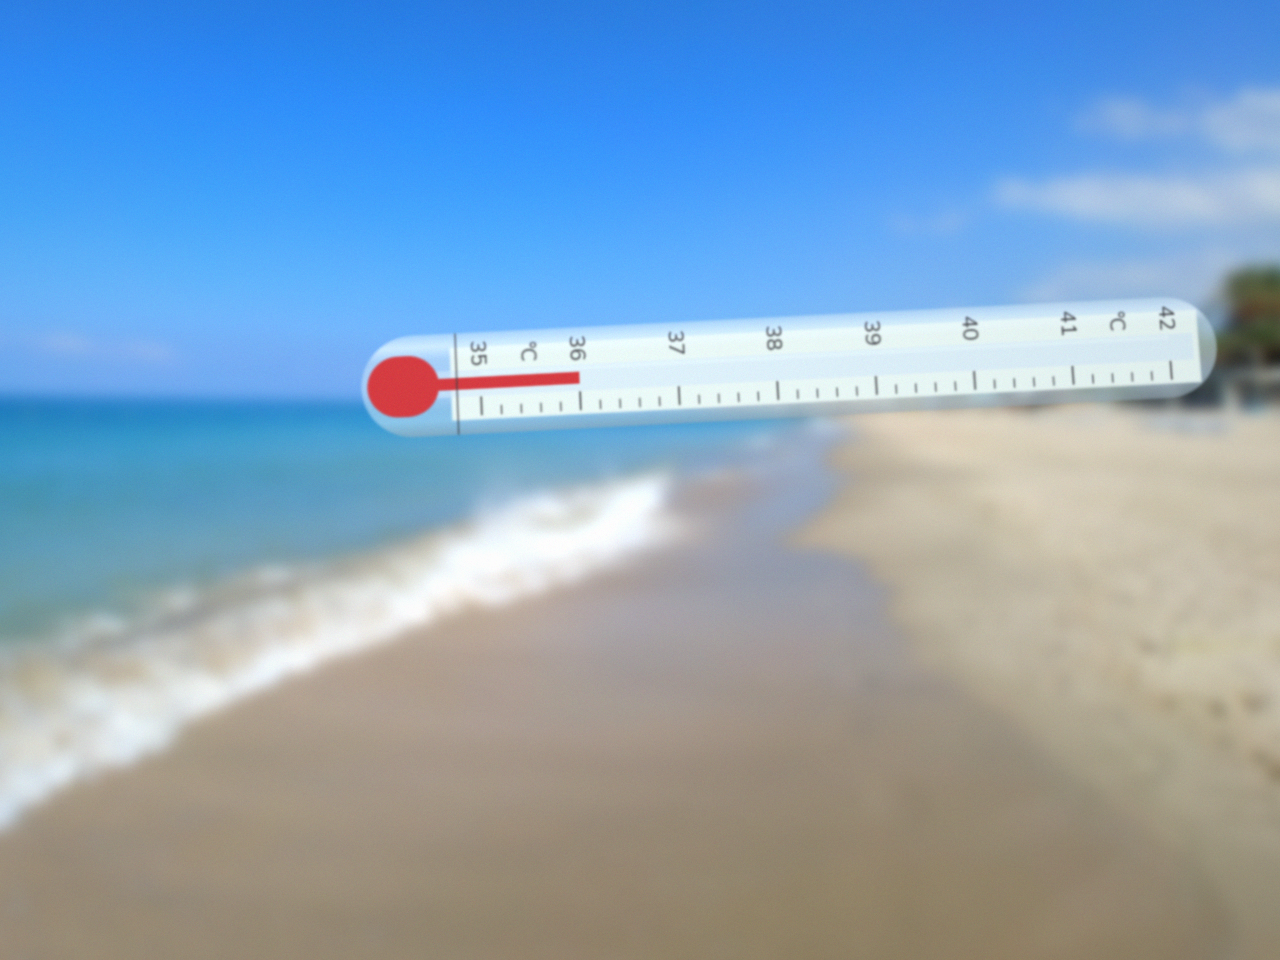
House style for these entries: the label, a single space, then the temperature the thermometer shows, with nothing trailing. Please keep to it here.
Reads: 36 °C
